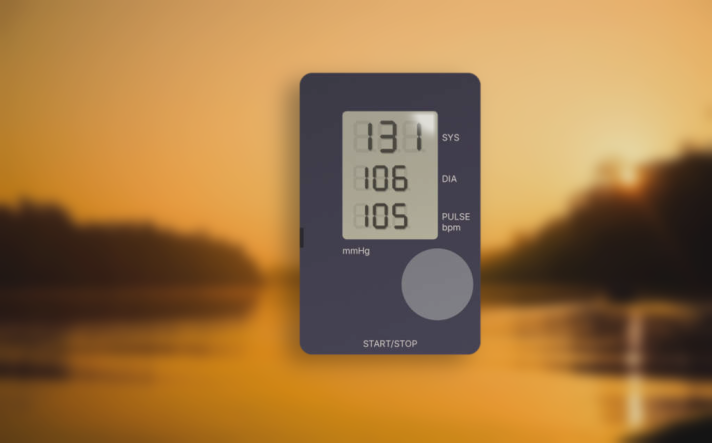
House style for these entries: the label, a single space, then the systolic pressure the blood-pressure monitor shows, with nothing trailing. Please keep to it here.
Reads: 131 mmHg
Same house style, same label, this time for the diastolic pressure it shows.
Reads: 106 mmHg
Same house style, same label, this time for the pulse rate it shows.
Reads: 105 bpm
